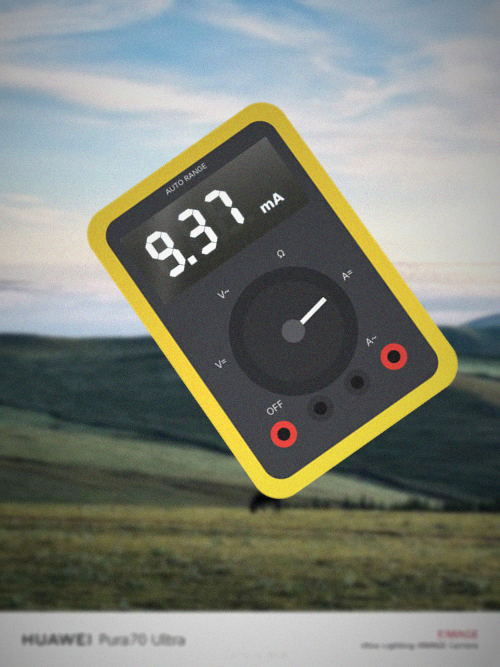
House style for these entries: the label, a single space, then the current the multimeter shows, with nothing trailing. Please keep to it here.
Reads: 9.37 mA
